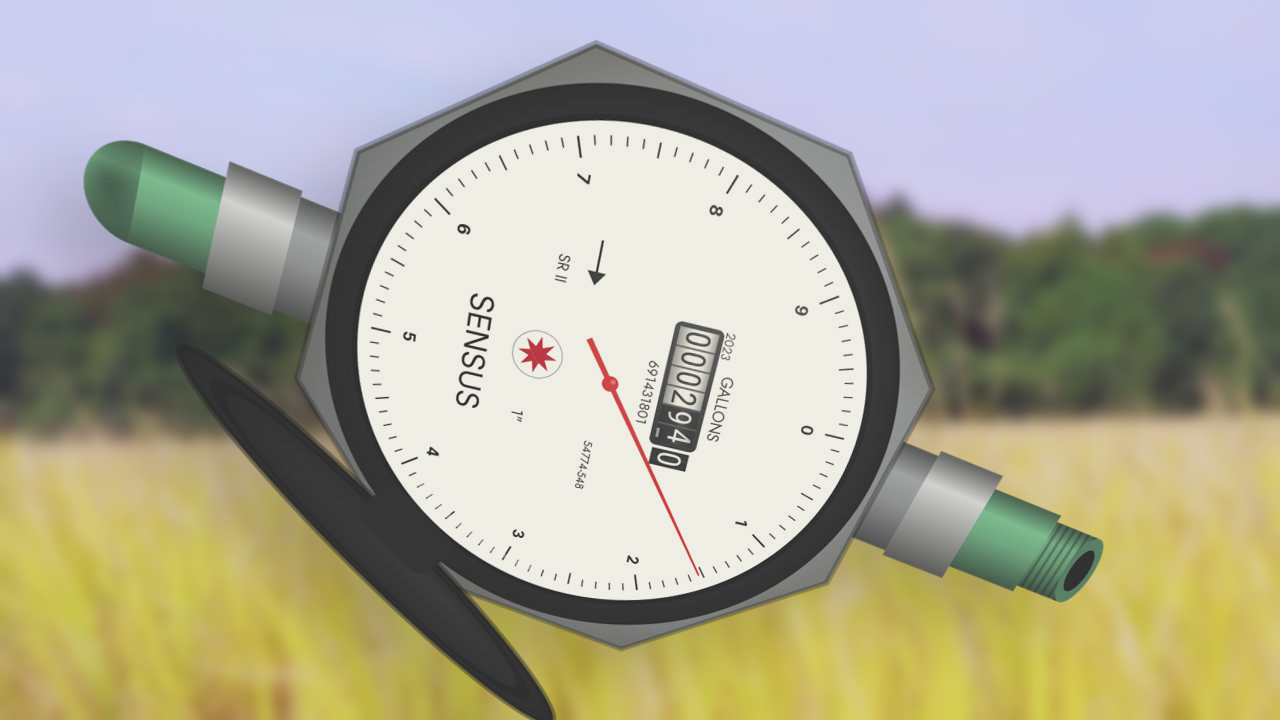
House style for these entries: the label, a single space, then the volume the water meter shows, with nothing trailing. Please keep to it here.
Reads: 2941.5 gal
